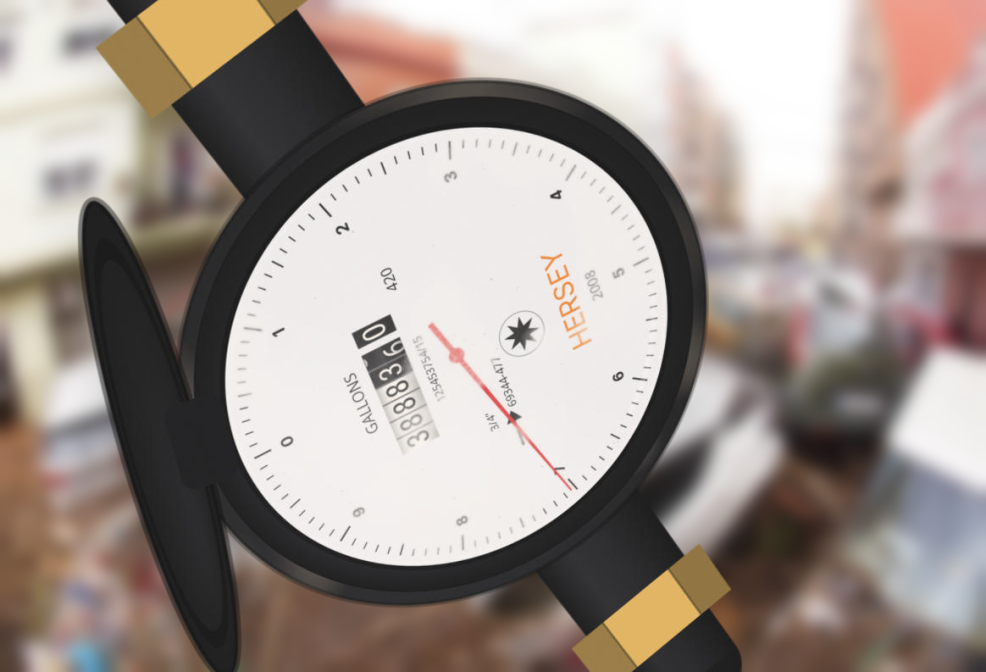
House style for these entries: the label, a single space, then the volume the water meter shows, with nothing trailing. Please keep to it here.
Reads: 3888357.0 gal
